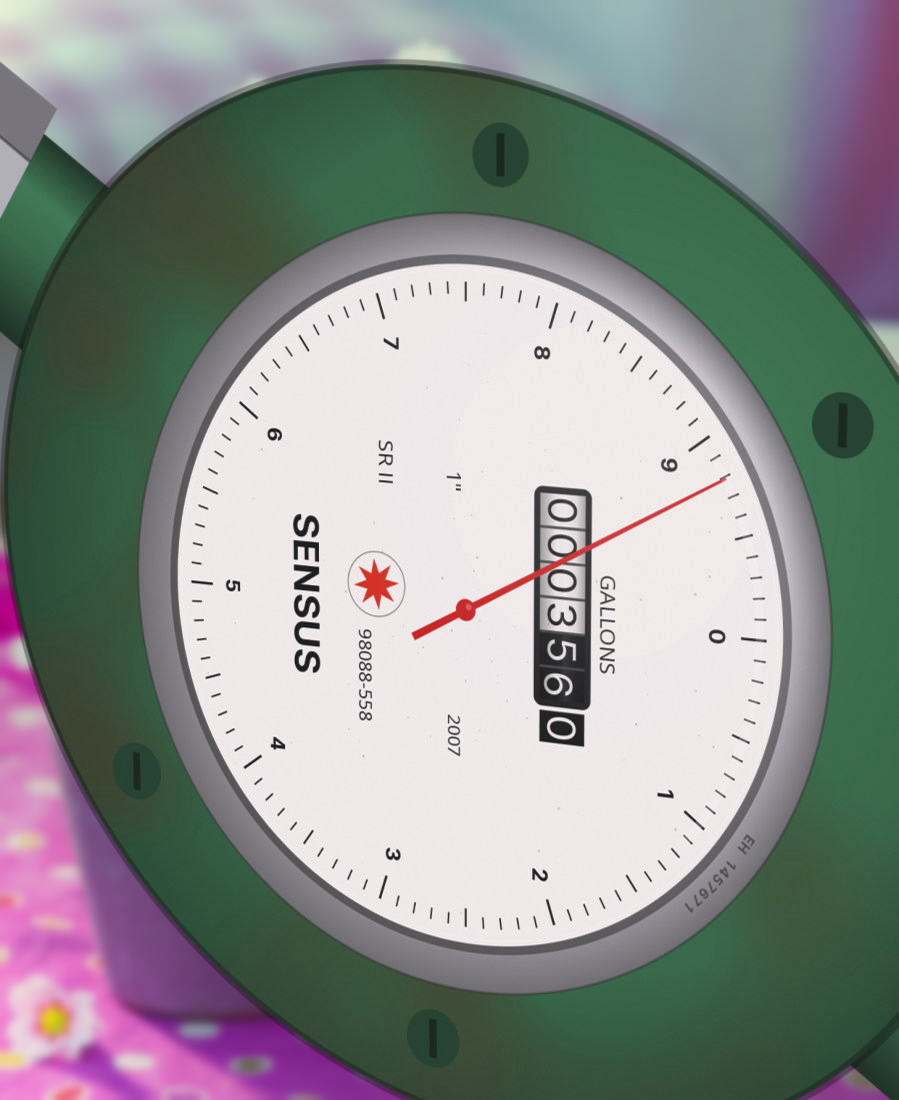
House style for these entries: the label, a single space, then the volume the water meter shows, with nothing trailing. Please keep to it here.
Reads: 3559.2 gal
